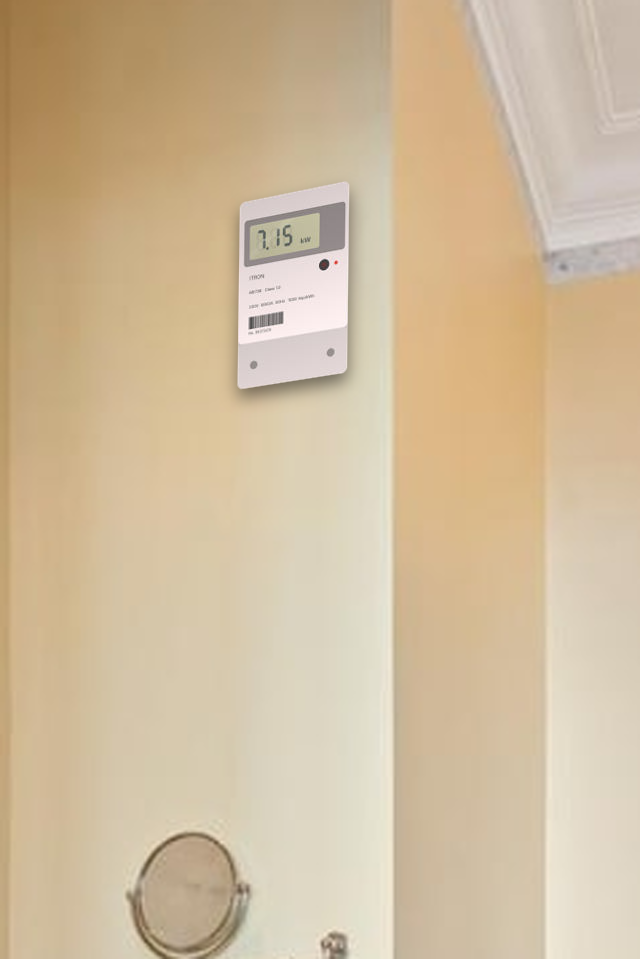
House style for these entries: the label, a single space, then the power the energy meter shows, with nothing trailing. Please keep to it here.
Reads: 7.15 kW
